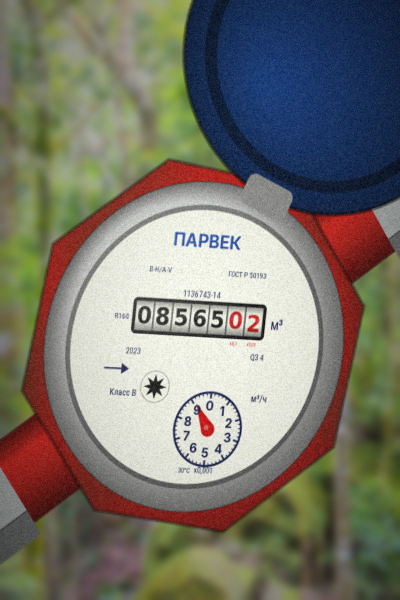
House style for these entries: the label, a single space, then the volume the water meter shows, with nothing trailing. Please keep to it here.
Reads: 8565.019 m³
